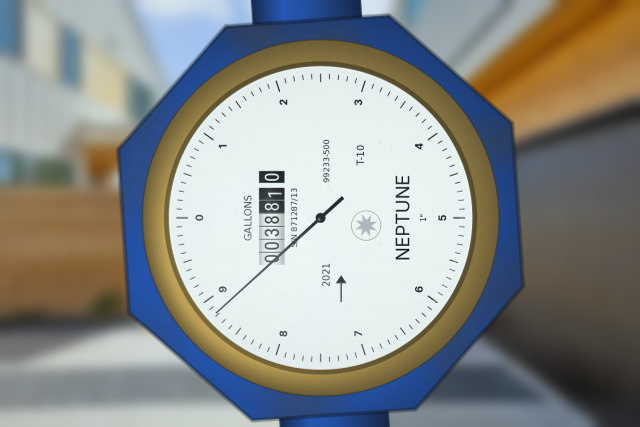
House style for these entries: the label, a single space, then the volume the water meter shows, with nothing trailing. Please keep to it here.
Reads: 38808.8 gal
